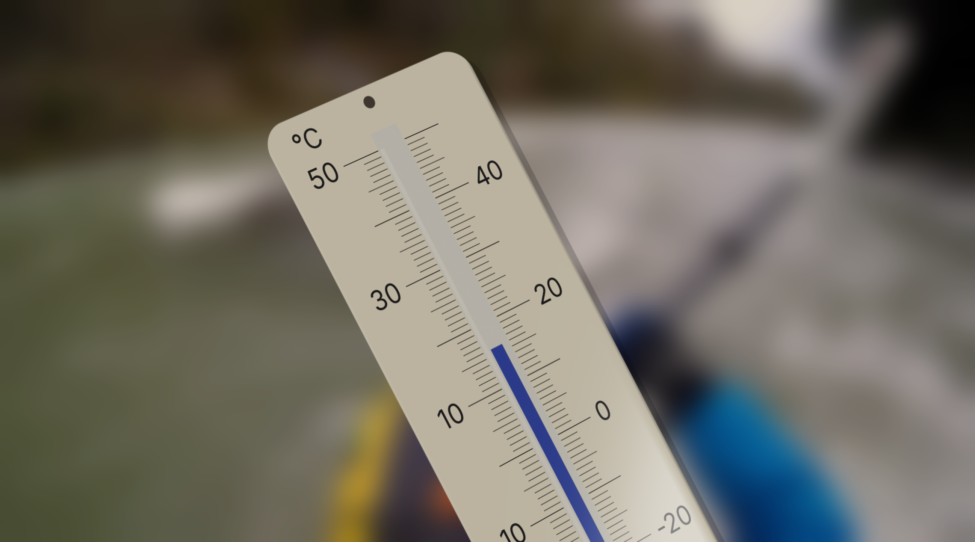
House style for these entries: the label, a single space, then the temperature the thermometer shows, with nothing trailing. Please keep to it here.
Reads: 16 °C
